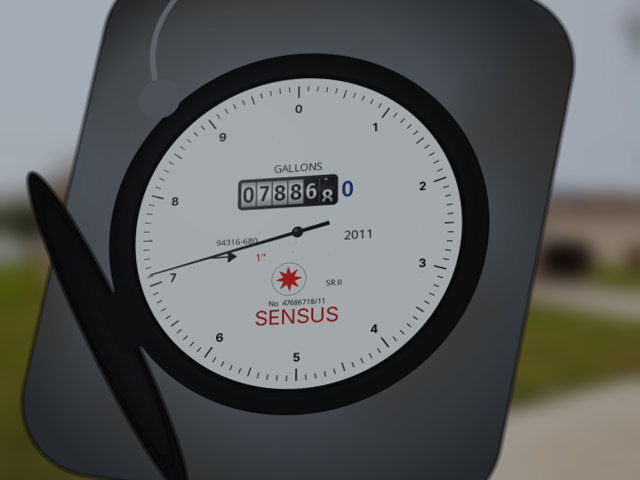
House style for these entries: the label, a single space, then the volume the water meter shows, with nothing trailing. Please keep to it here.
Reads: 788677.1 gal
